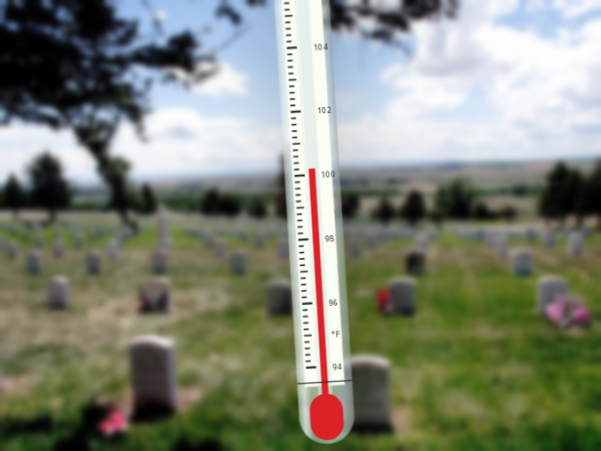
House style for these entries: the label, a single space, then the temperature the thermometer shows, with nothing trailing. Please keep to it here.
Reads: 100.2 °F
